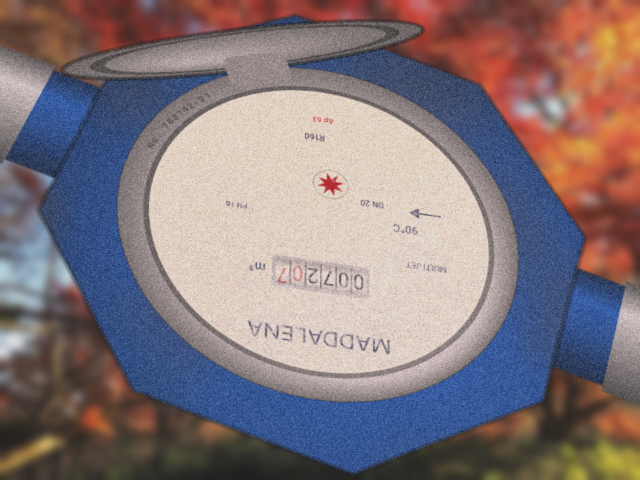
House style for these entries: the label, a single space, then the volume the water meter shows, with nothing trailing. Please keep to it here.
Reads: 72.07 m³
